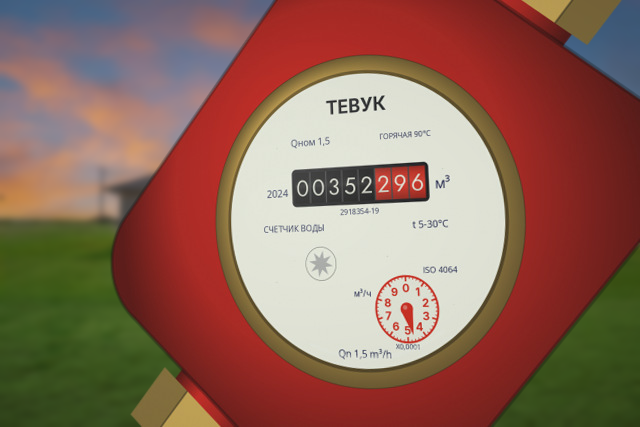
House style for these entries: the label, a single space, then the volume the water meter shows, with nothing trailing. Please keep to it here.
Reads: 352.2964 m³
